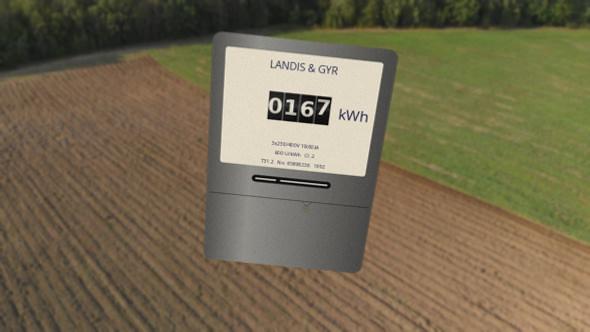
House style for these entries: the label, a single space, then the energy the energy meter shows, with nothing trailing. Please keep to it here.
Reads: 167 kWh
